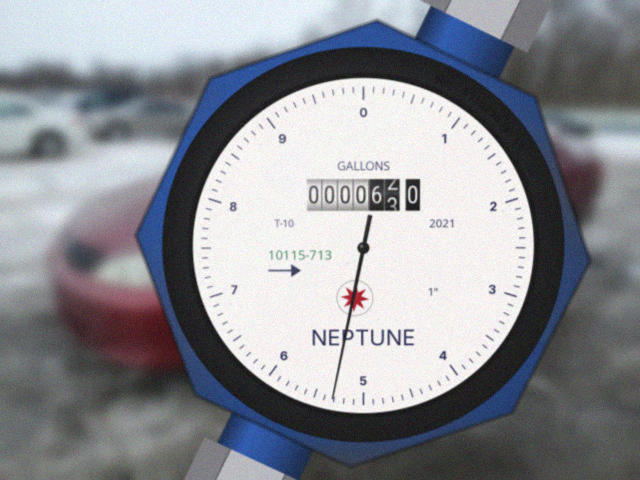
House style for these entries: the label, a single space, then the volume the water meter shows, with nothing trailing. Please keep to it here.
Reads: 625.3 gal
